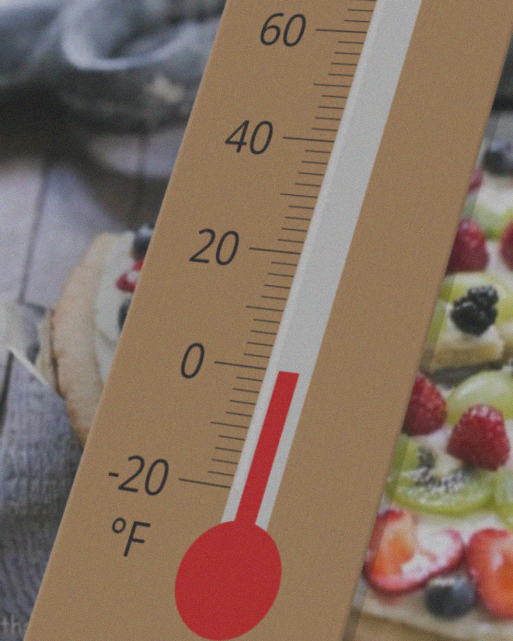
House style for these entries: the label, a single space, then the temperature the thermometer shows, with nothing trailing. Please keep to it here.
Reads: 0 °F
